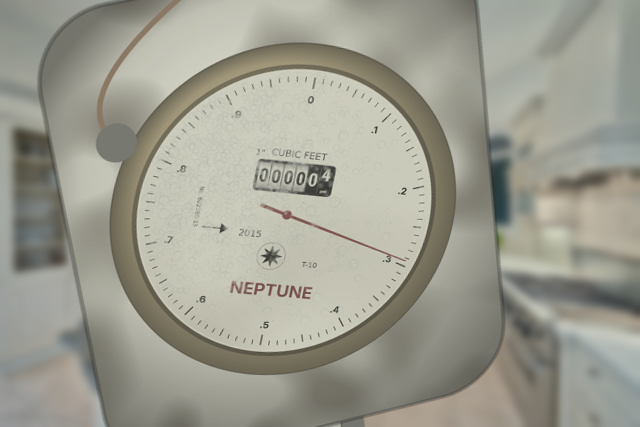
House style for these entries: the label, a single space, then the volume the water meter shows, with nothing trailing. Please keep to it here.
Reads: 4.29 ft³
